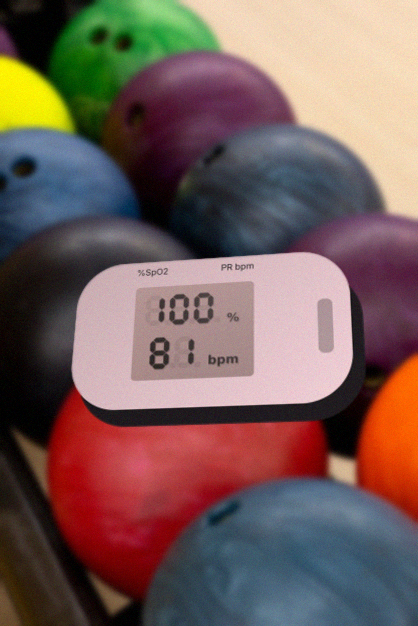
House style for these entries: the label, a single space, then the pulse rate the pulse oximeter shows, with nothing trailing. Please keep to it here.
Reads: 81 bpm
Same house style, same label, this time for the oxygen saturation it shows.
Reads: 100 %
